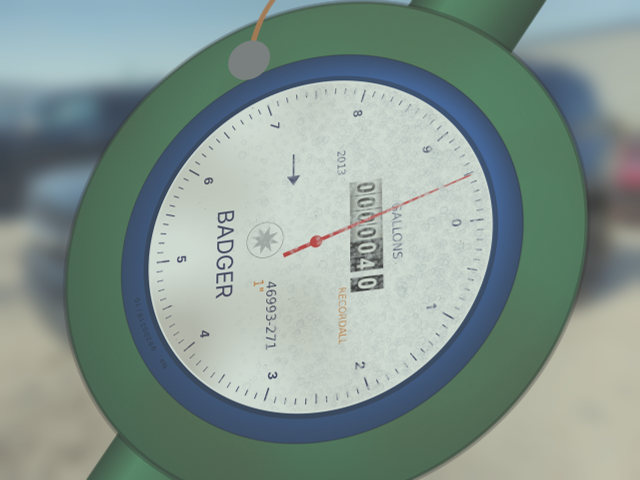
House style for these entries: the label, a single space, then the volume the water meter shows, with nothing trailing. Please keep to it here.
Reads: 39.5 gal
